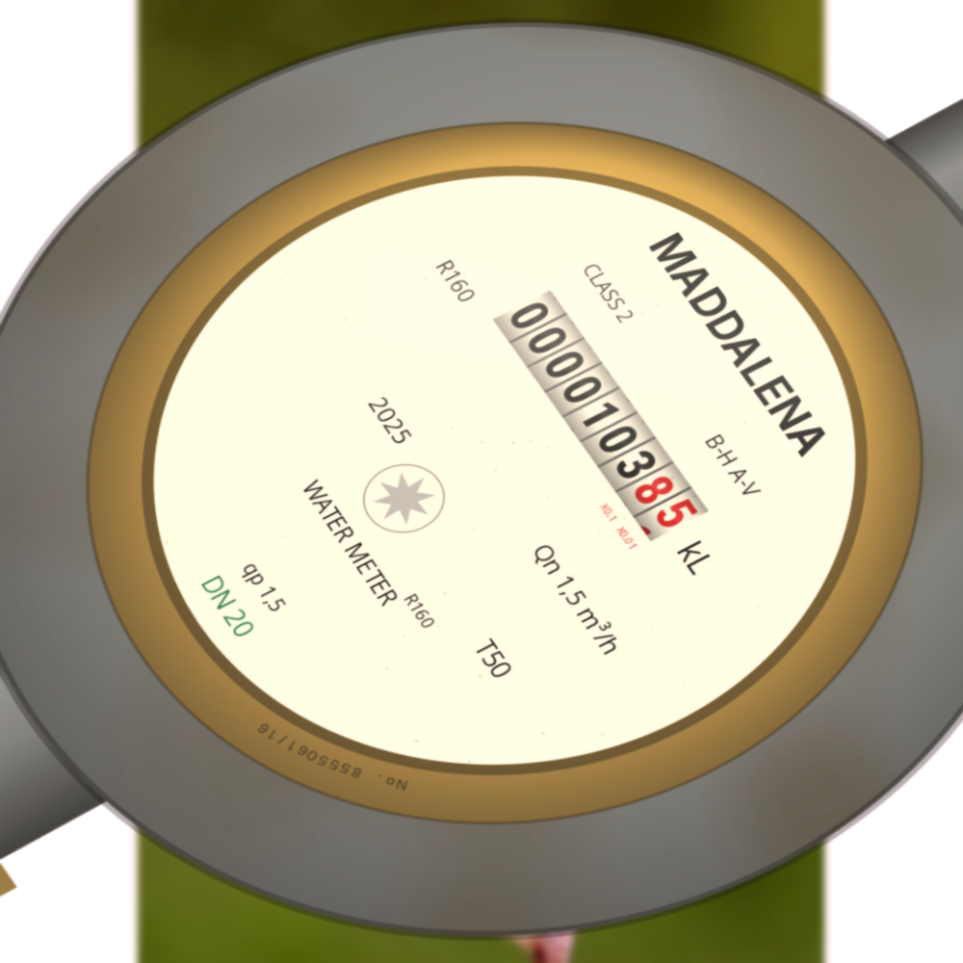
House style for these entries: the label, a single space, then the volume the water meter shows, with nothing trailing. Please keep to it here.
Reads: 103.85 kL
